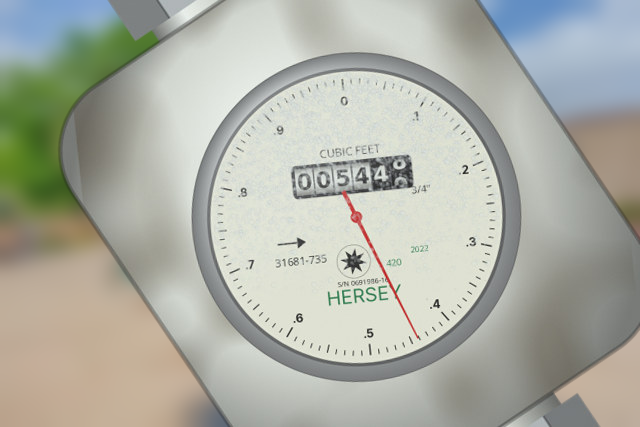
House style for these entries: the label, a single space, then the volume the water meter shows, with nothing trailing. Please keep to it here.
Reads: 5448.44 ft³
